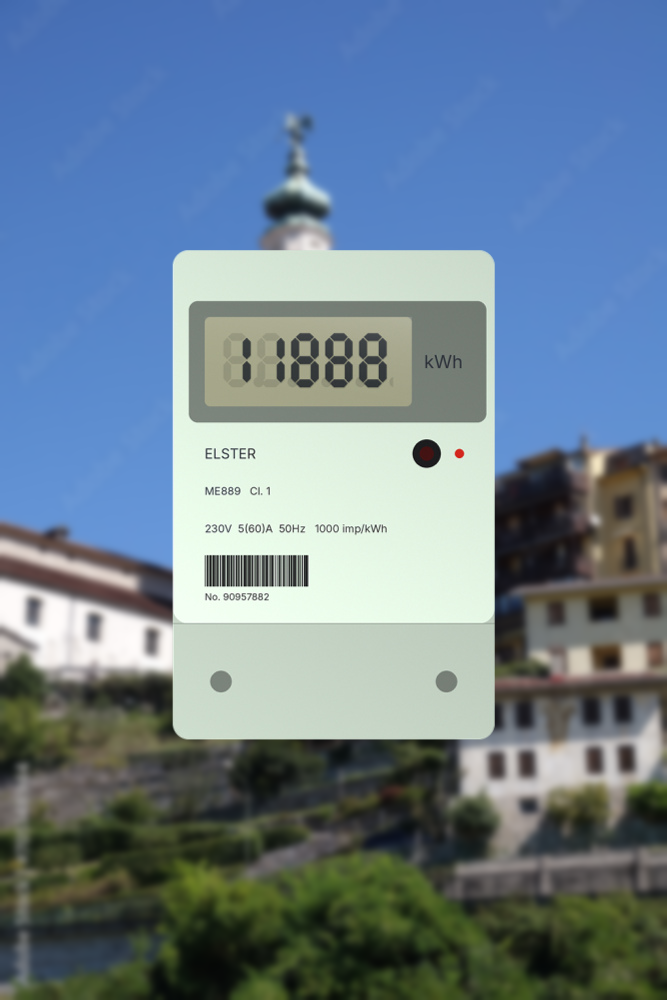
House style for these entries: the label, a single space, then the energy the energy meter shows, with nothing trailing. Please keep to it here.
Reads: 11888 kWh
